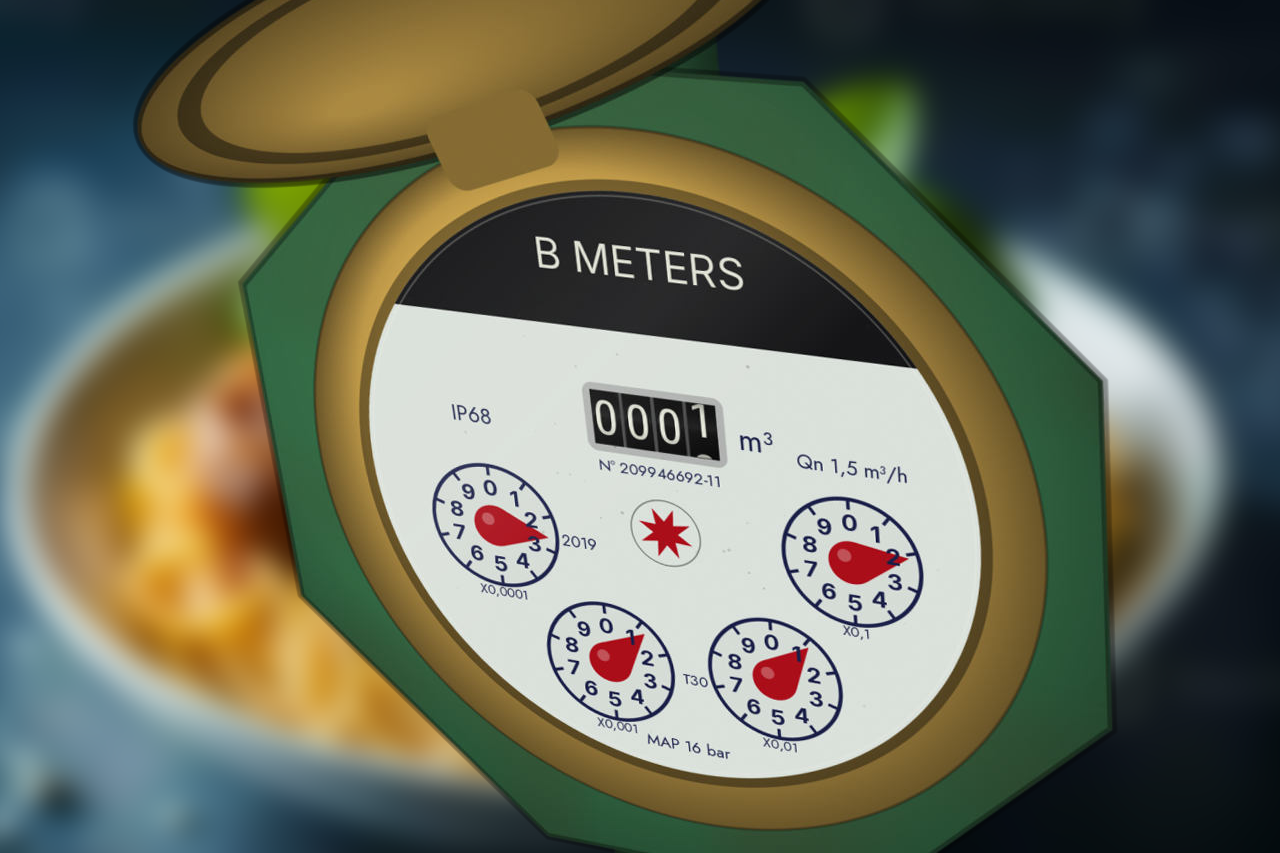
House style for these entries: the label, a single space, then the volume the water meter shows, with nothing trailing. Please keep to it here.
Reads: 1.2112 m³
